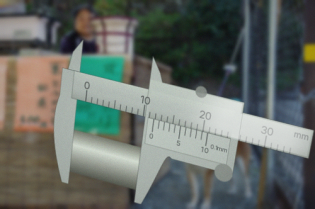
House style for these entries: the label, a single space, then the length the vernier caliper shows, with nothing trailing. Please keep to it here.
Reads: 11.8 mm
